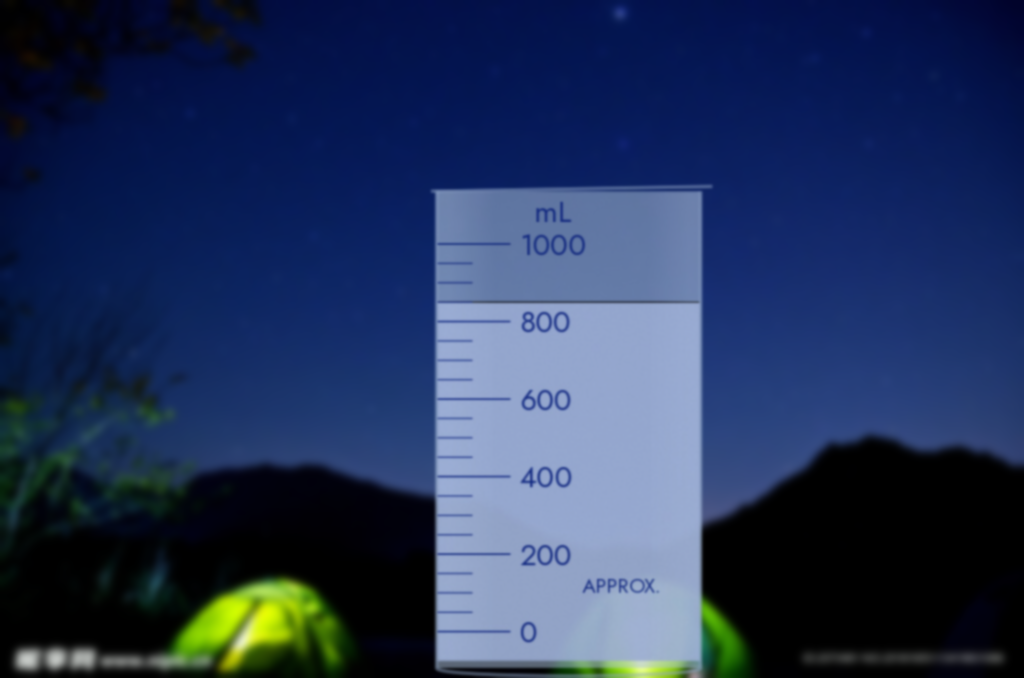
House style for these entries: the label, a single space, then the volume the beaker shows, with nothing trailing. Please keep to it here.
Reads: 850 mL
